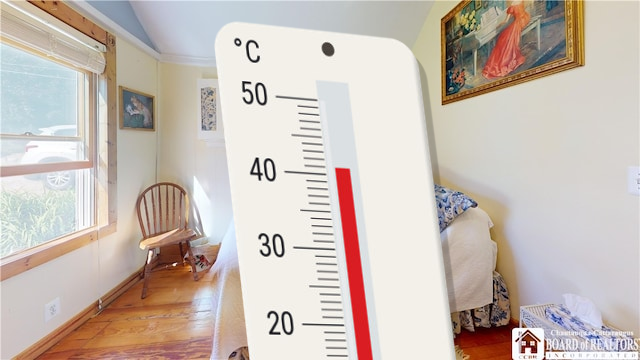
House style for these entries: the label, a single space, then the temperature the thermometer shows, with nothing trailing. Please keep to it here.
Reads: 41 °C
